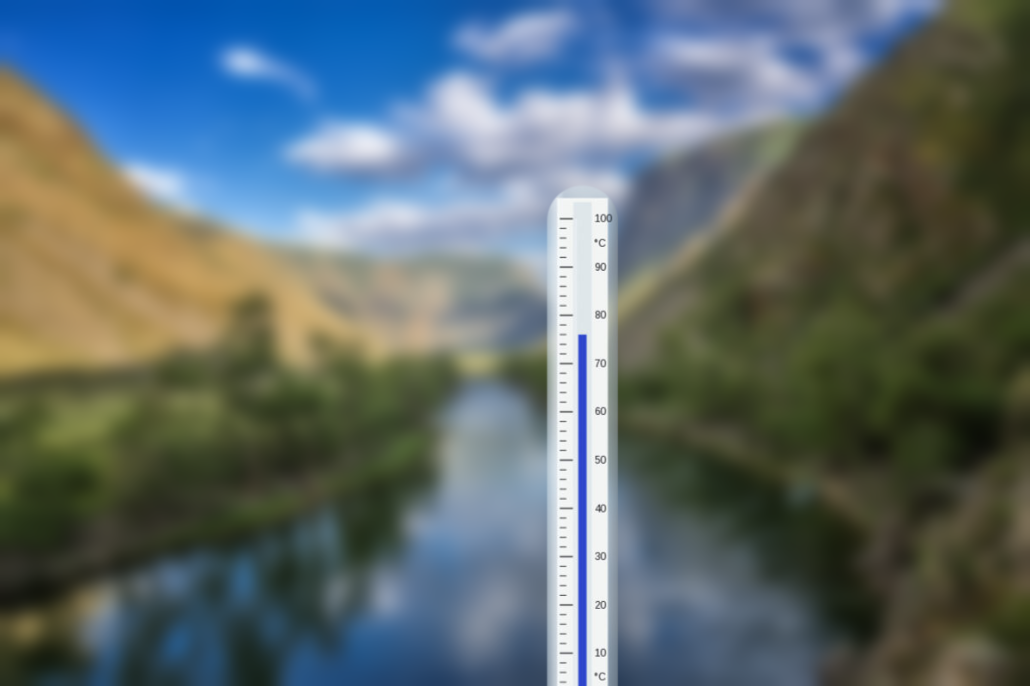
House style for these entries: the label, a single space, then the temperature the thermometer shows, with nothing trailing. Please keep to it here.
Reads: 76 °C
